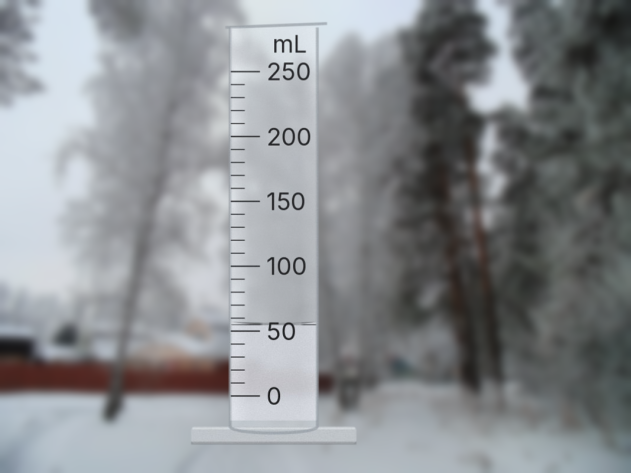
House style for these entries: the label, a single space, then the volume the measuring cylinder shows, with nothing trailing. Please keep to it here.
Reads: 55 mL
